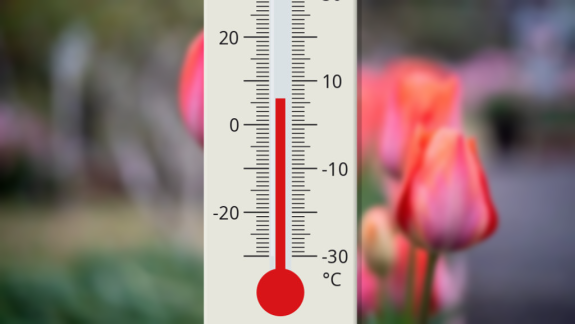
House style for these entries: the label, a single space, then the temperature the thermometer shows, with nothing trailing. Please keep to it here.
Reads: 6 °C
